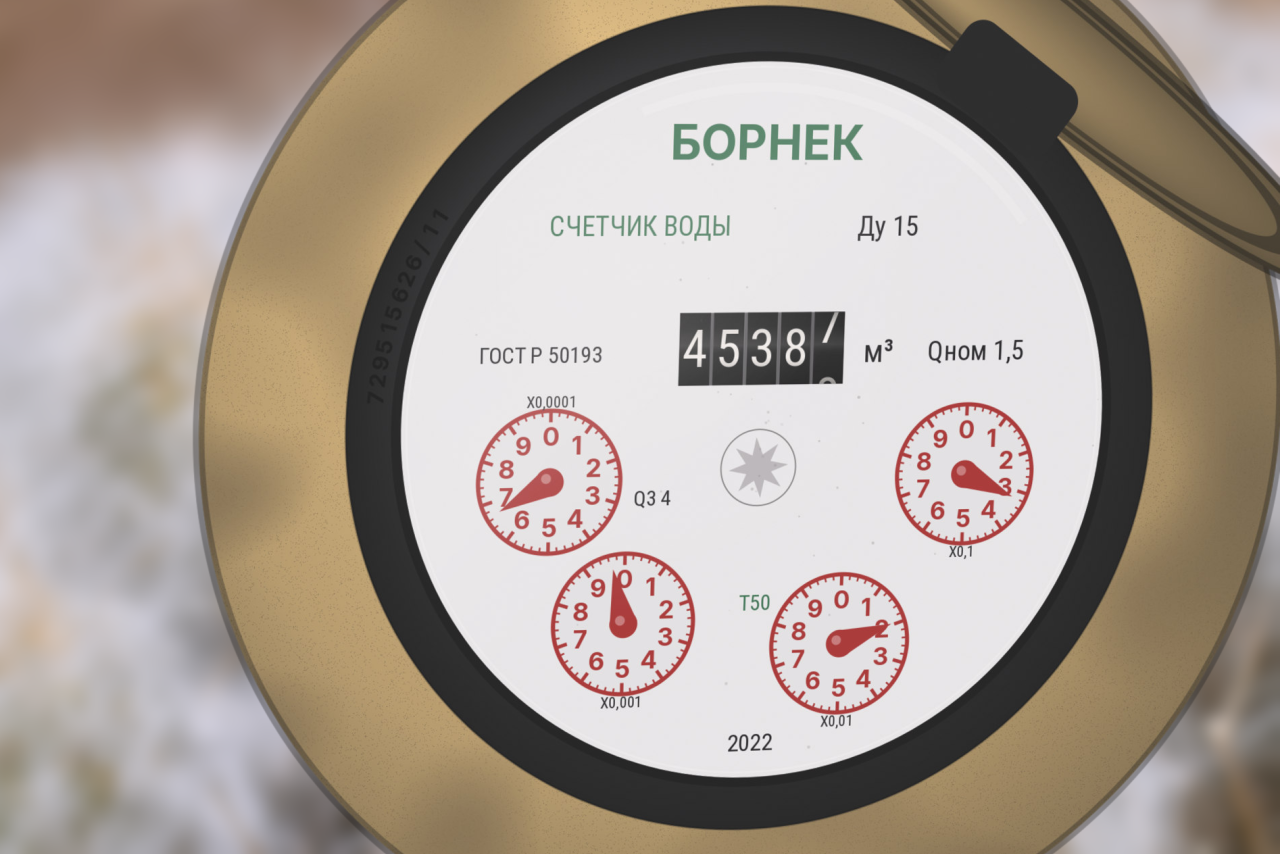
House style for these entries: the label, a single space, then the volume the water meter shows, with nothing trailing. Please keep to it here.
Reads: 45387.3196 m³
